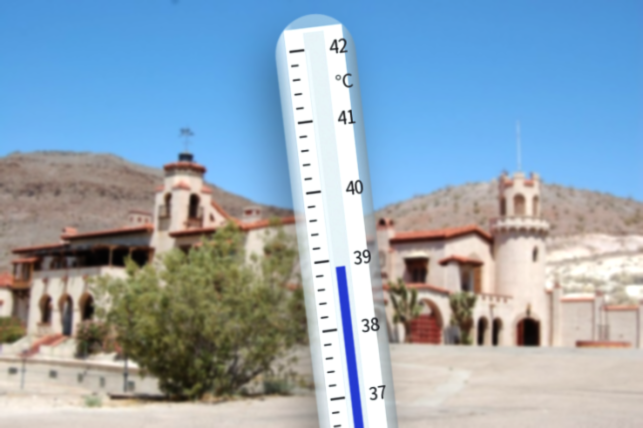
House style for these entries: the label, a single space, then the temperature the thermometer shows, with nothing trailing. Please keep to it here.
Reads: 38.9 °C
